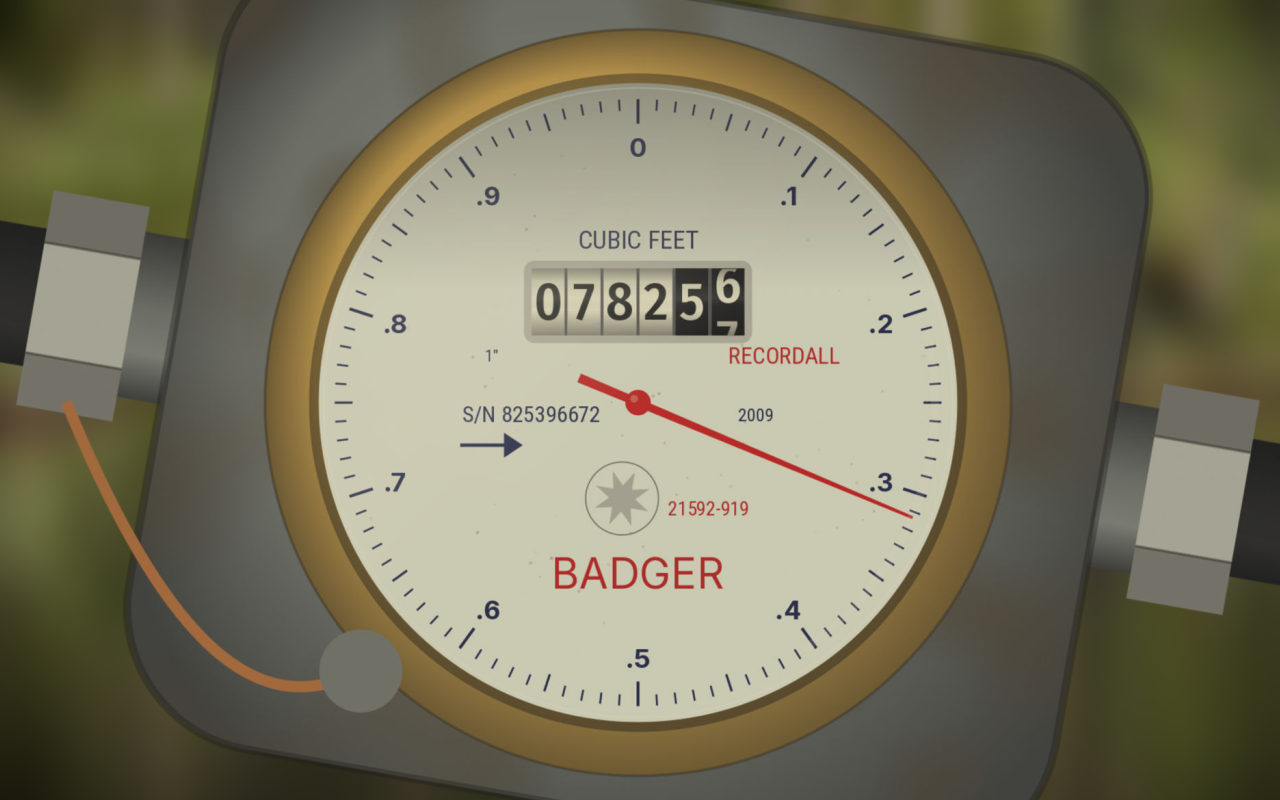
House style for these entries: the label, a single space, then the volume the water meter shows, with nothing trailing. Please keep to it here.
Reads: 78256.31 ft³
